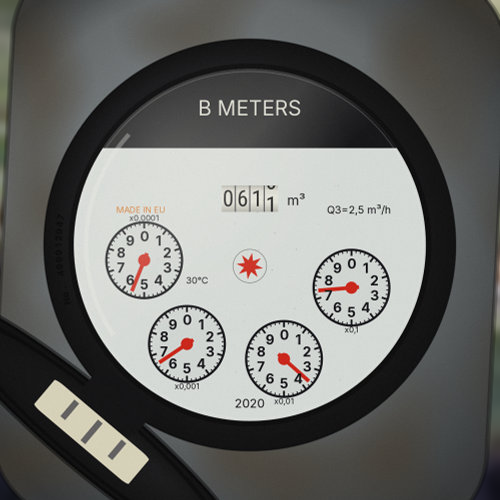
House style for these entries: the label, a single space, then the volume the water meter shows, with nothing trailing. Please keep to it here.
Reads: 610.7365 m³
